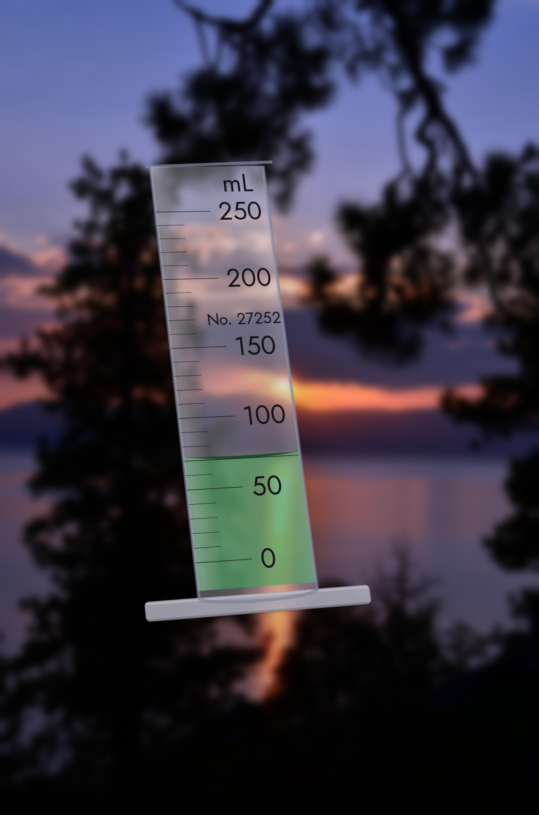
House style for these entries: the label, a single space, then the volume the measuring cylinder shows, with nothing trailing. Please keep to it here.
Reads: 70 mL
